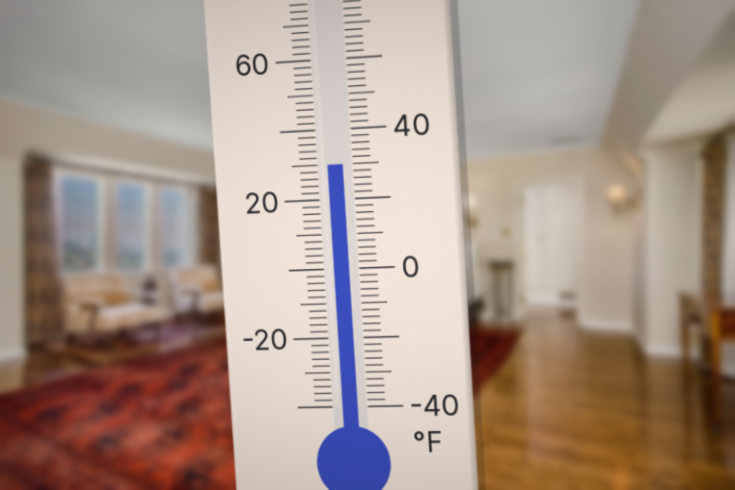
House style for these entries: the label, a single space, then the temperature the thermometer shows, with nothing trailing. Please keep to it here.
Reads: 30 °F
